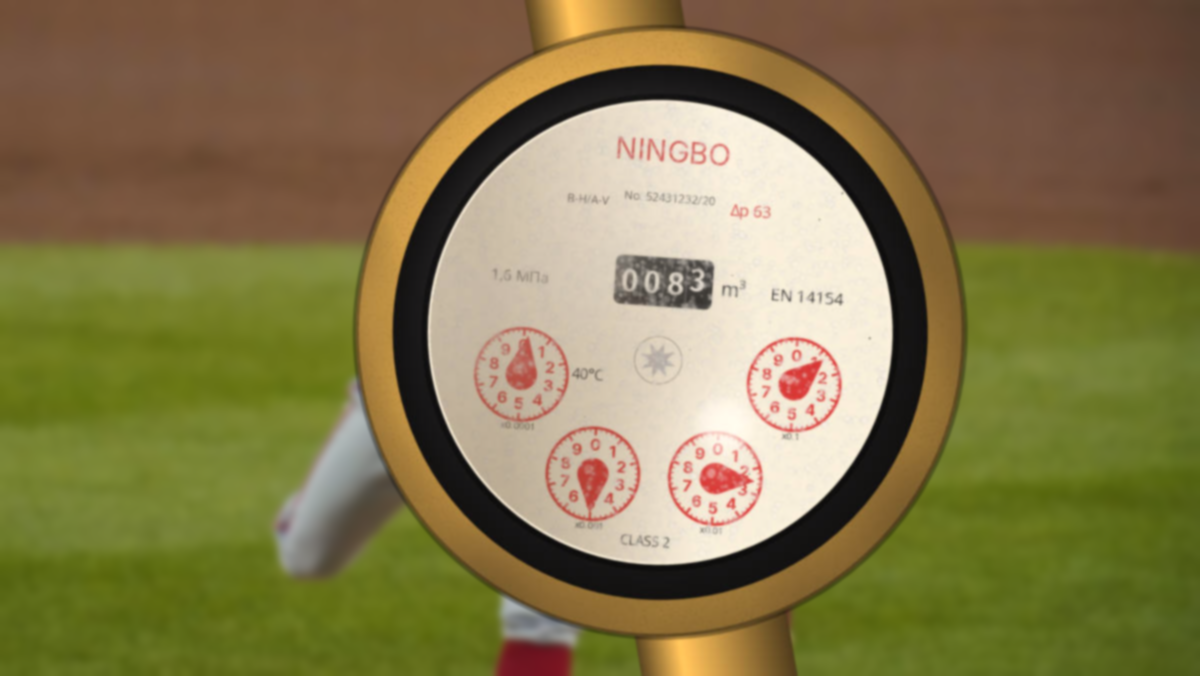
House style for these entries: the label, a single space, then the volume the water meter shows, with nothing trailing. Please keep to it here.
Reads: 83.1250 m³
